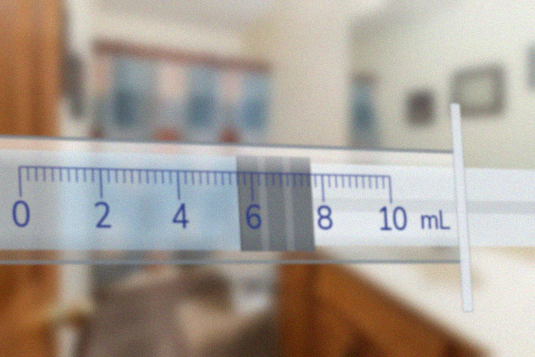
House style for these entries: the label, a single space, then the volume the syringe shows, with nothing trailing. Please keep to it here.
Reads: 5.6 mL
